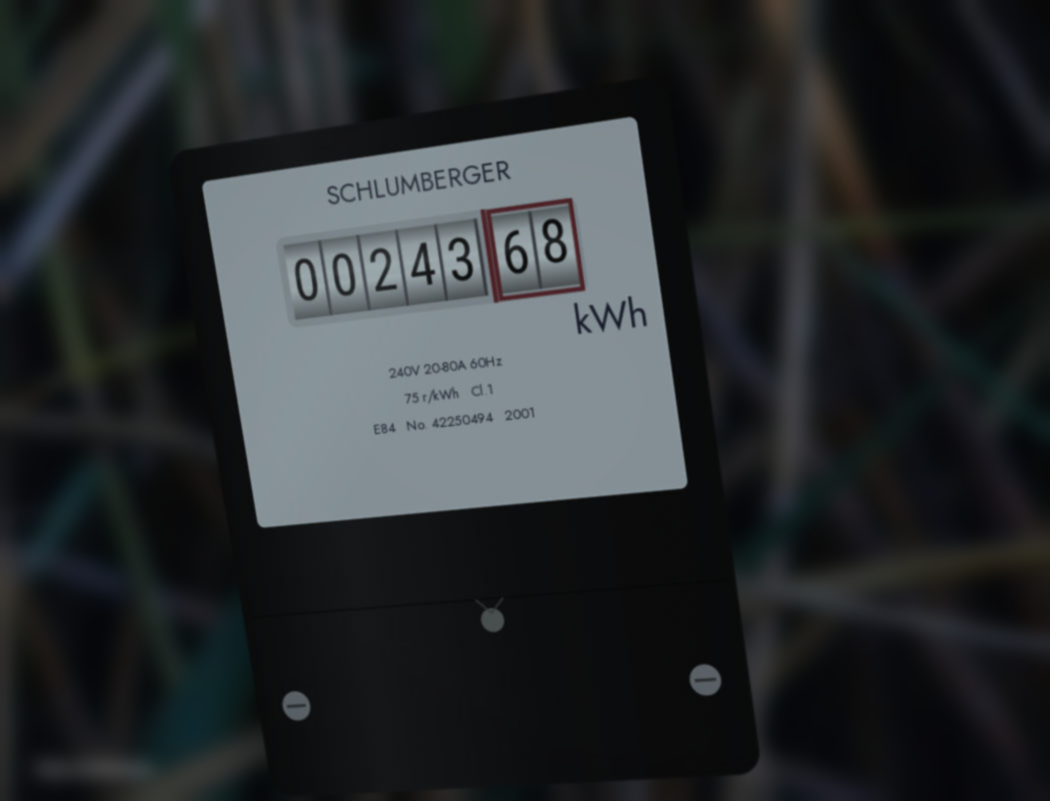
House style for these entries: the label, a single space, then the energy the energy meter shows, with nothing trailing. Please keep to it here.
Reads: 243.68 kWh
